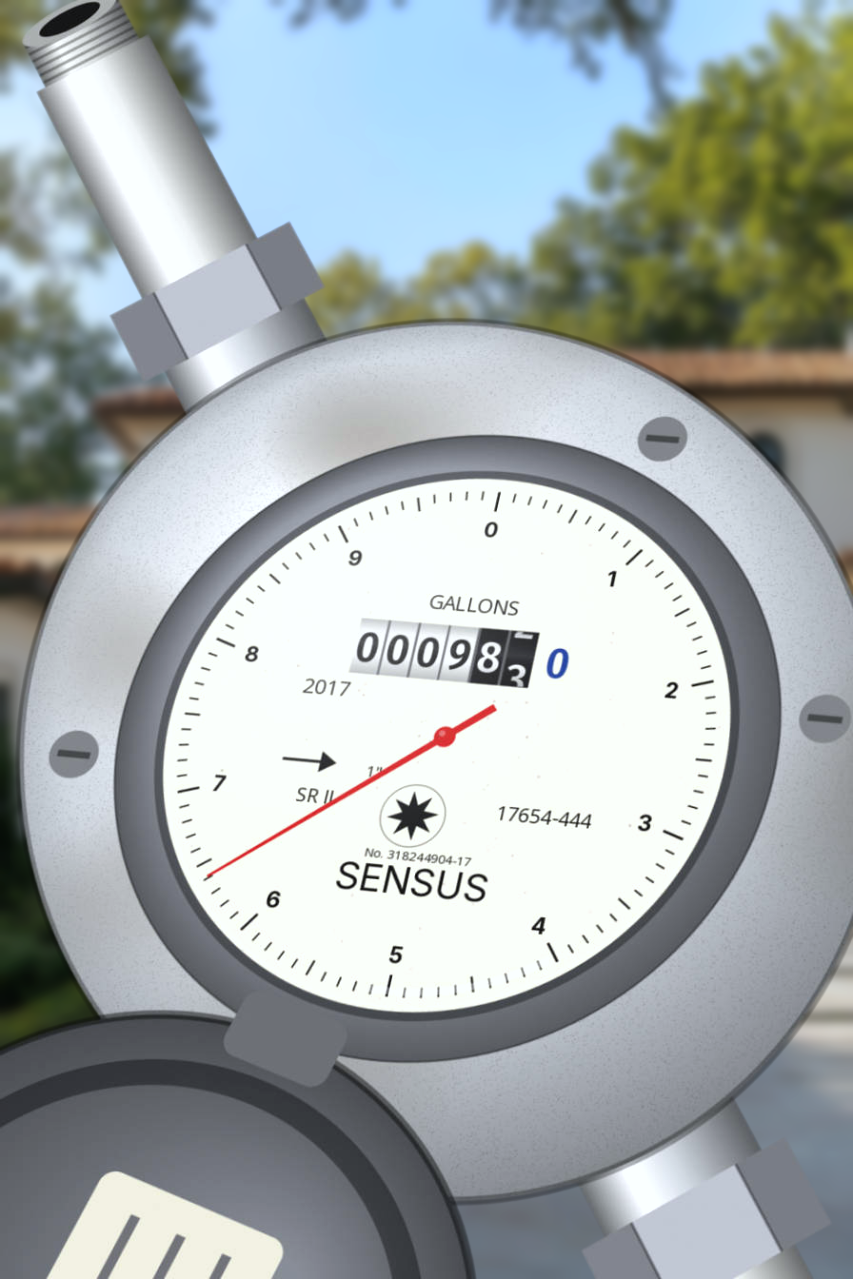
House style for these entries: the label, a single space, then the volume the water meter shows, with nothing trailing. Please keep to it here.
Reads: 9826.4 gal
